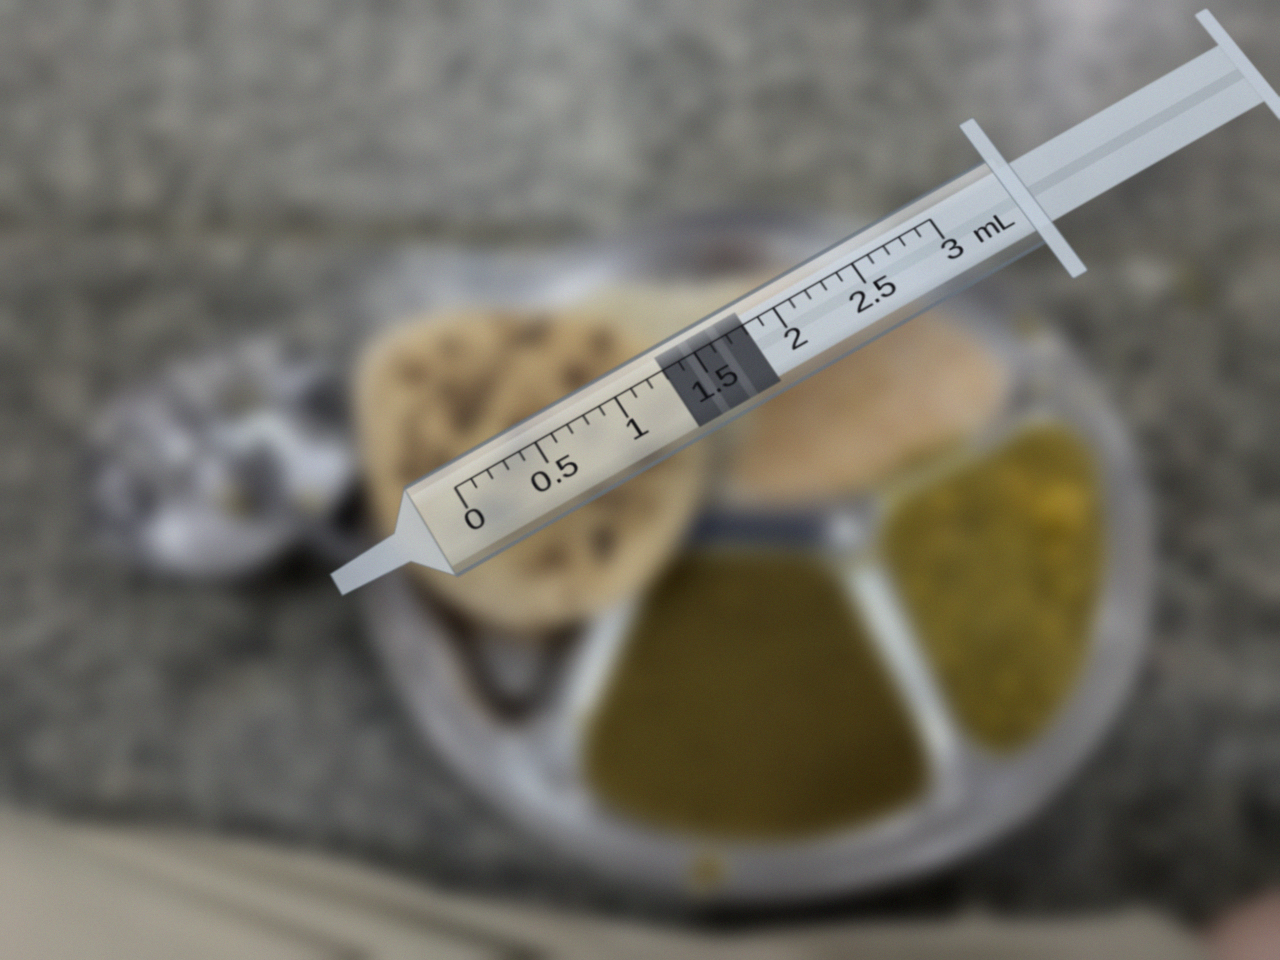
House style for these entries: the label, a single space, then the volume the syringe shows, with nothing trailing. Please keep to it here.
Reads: 1.3 mL
